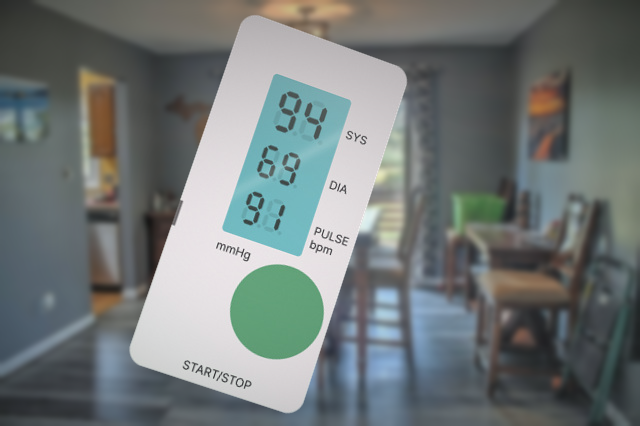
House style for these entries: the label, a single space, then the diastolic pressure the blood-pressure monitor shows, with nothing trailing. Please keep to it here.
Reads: 69 mmHg
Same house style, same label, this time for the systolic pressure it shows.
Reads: 94 mmHg
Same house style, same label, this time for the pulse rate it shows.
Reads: 91 bpm
